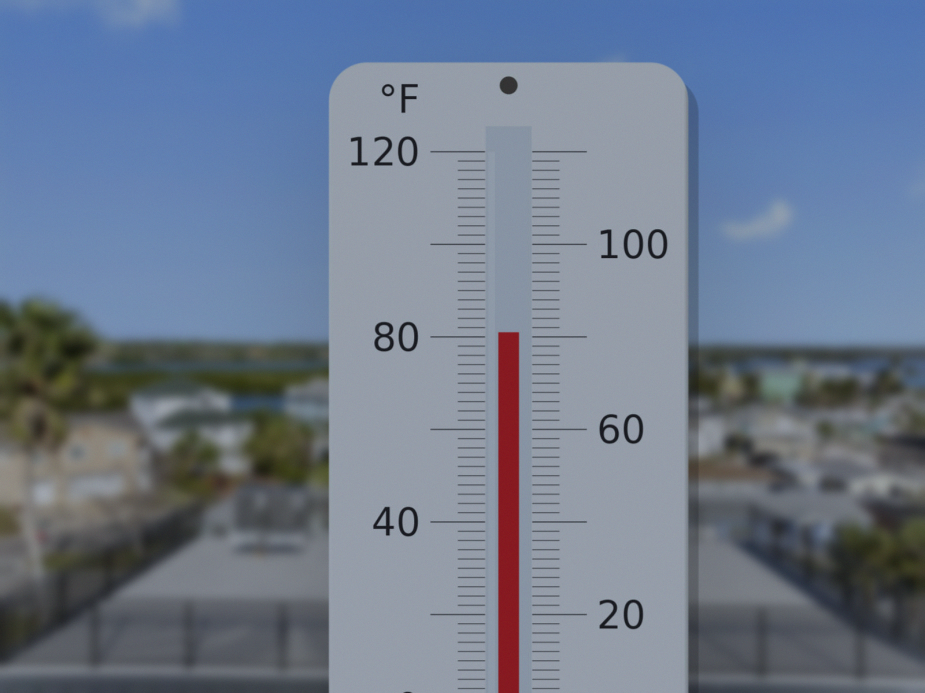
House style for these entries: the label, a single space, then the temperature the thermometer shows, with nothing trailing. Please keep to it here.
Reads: 81 °F
